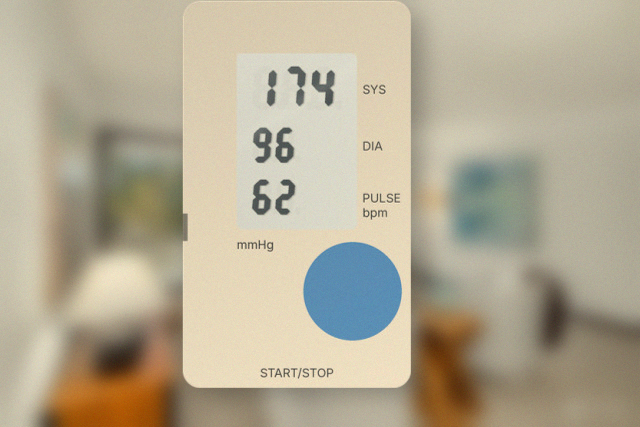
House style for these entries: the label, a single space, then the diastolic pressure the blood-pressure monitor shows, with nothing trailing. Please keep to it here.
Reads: 96 mmHg
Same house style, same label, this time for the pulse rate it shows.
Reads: 62 bpm
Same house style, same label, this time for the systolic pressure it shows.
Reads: 174 mmHg
